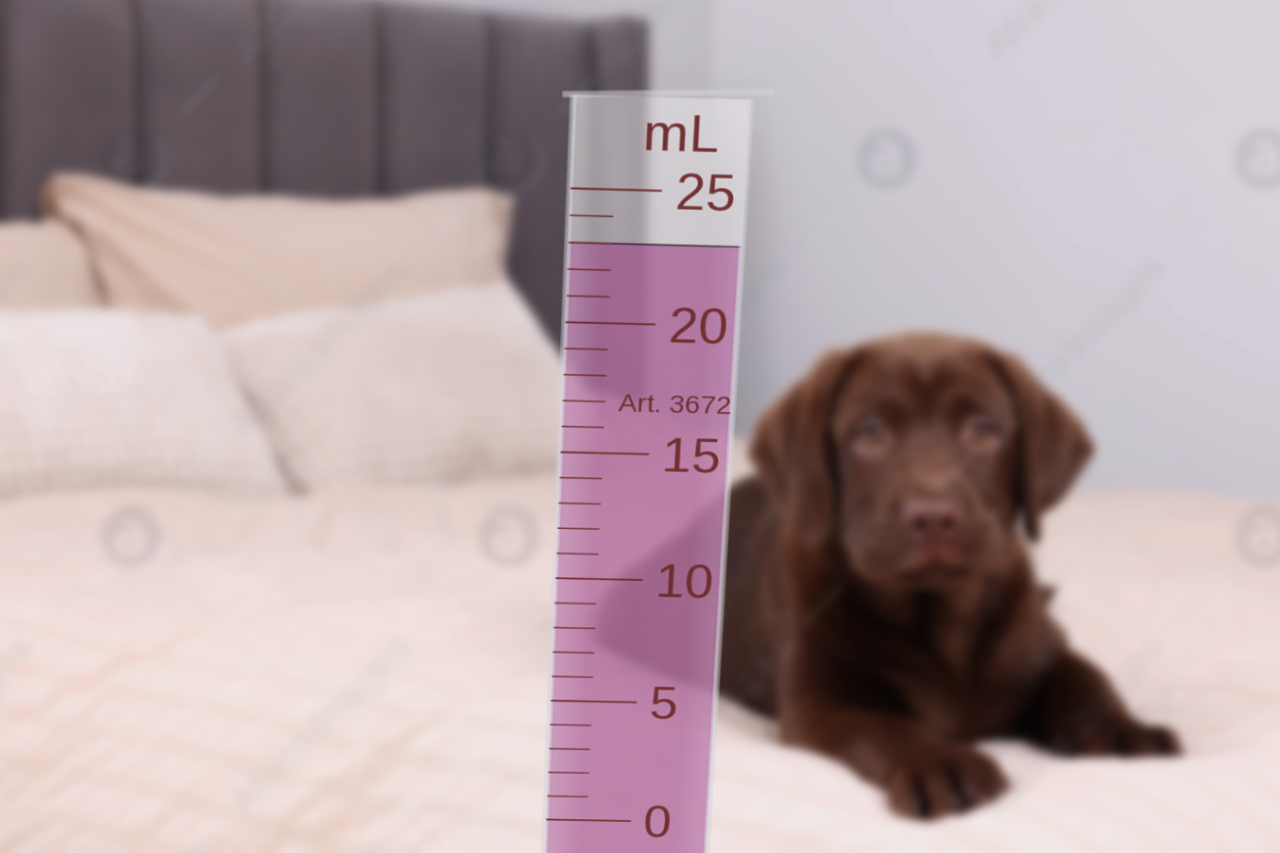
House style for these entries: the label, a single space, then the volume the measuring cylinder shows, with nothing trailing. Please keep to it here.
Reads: 23 mL
